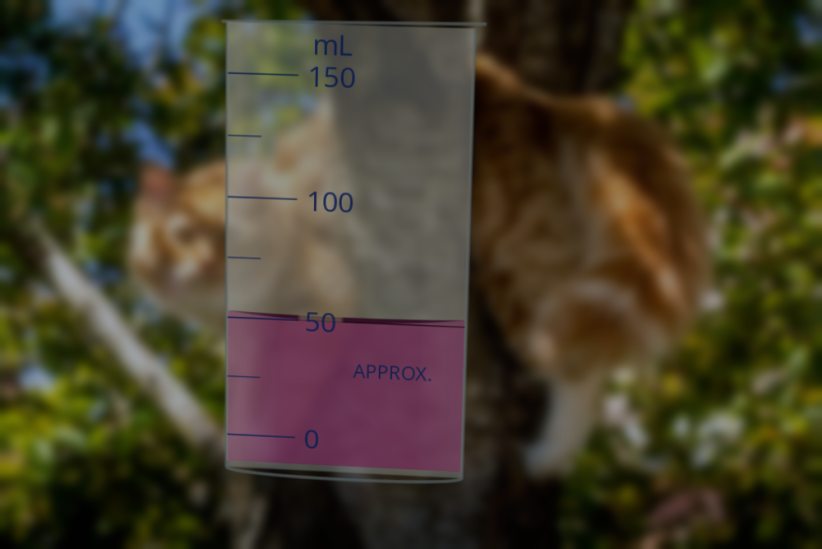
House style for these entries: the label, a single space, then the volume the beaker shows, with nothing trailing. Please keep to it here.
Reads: 50 mL
